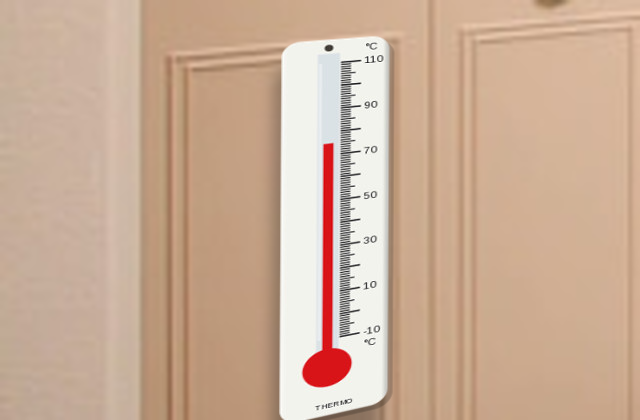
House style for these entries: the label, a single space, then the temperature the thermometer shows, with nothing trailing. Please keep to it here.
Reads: 75 °C
